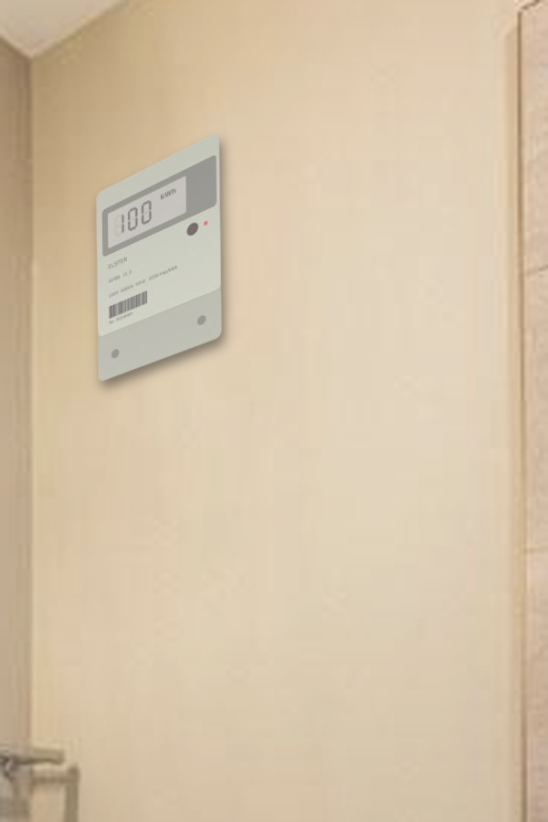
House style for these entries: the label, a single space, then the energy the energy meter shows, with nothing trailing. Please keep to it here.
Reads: 100 kWh
